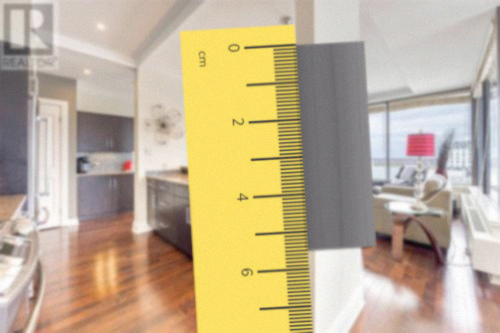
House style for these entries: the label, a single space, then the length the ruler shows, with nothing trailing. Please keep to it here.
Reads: 5.5 cm
